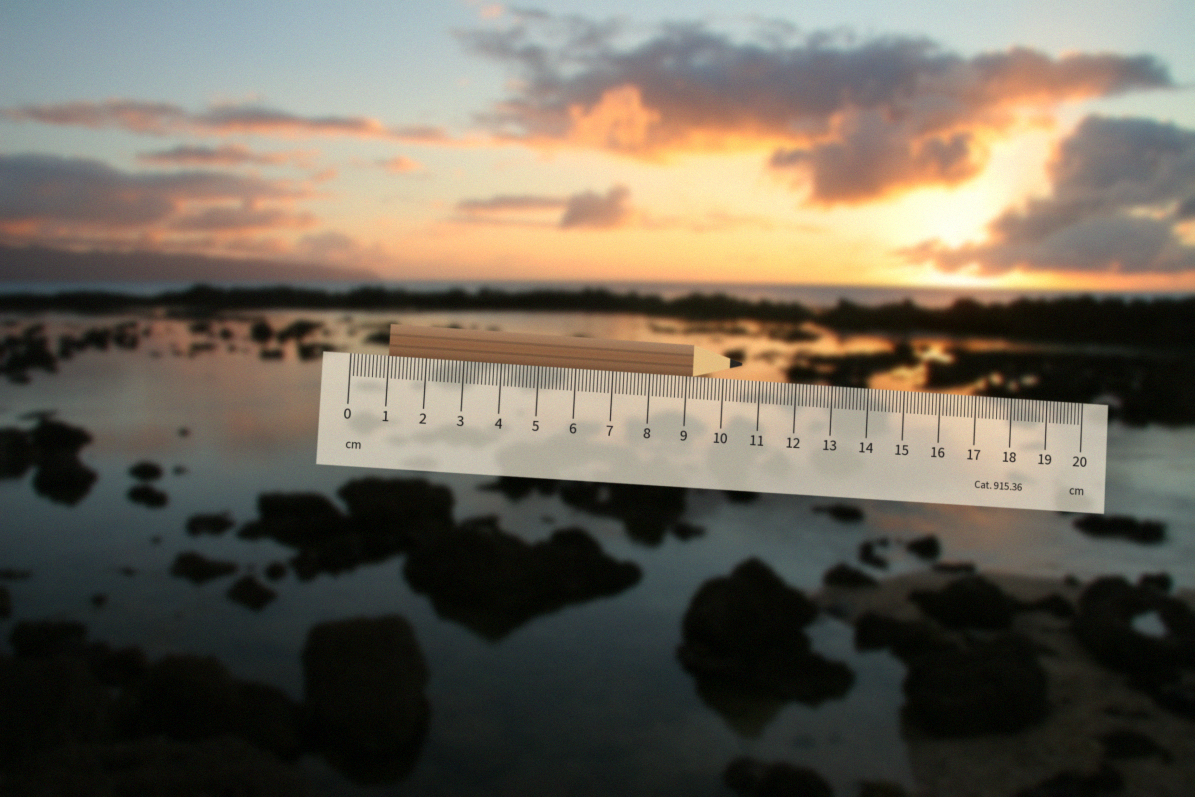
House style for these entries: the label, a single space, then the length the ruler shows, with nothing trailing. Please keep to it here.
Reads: 9.5 cm
